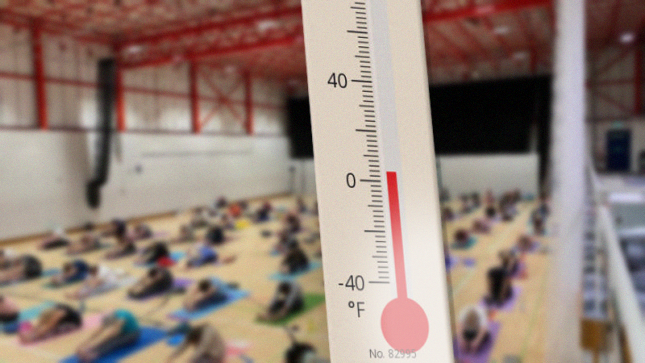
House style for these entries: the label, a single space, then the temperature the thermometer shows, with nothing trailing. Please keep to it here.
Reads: 4 °F
